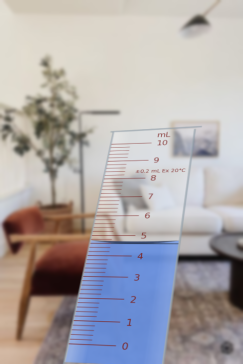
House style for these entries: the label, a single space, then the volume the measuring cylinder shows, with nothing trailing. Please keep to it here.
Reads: 4.6 mL
